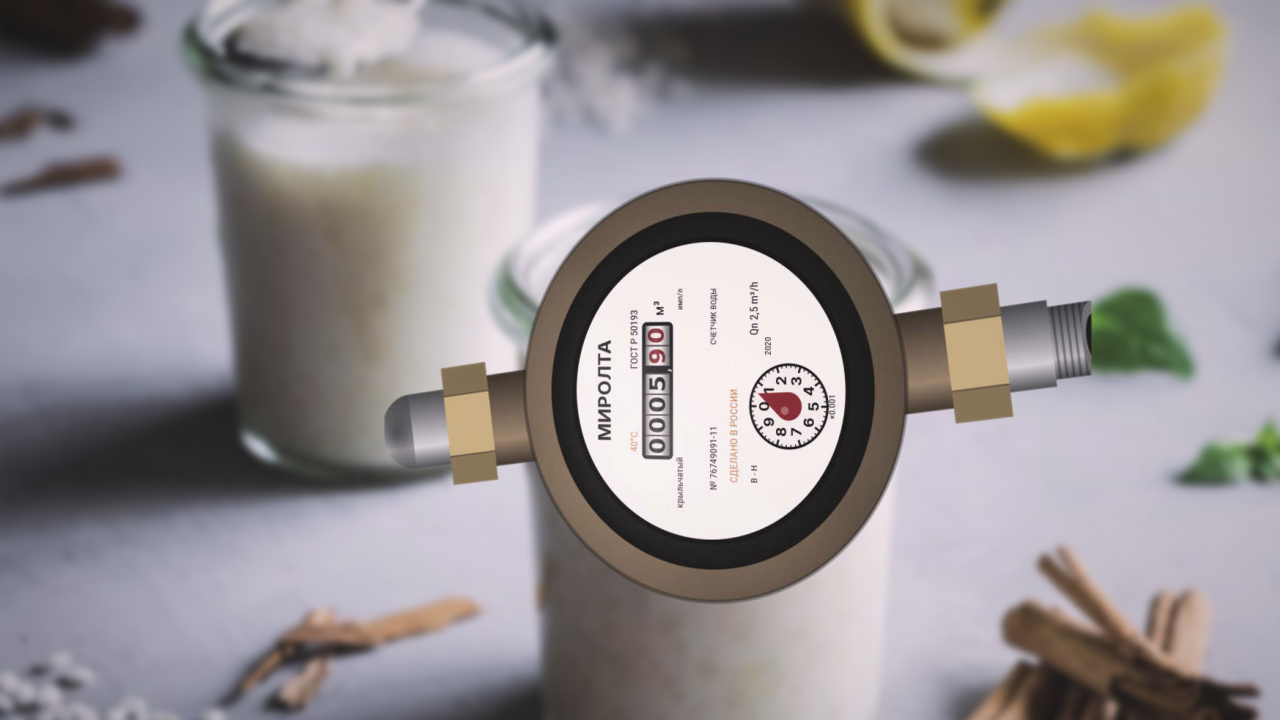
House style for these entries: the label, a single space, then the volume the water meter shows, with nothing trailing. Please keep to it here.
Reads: 5.900 m³
